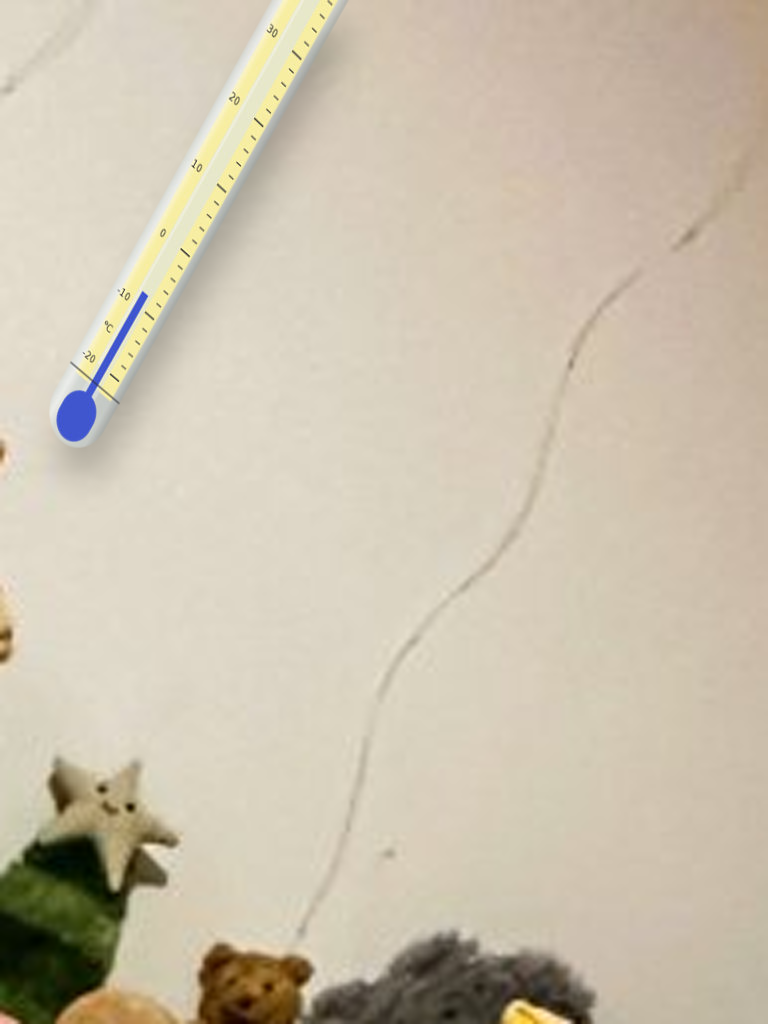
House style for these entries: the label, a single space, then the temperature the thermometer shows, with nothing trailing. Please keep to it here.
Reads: -8 °C
